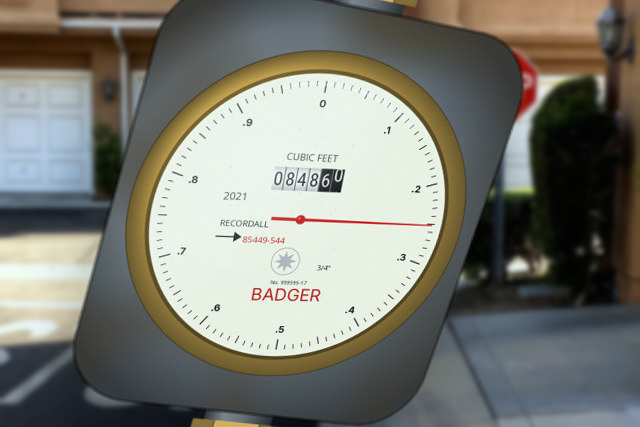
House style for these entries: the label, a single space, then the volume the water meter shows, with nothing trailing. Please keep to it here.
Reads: 84860.25 ft³
